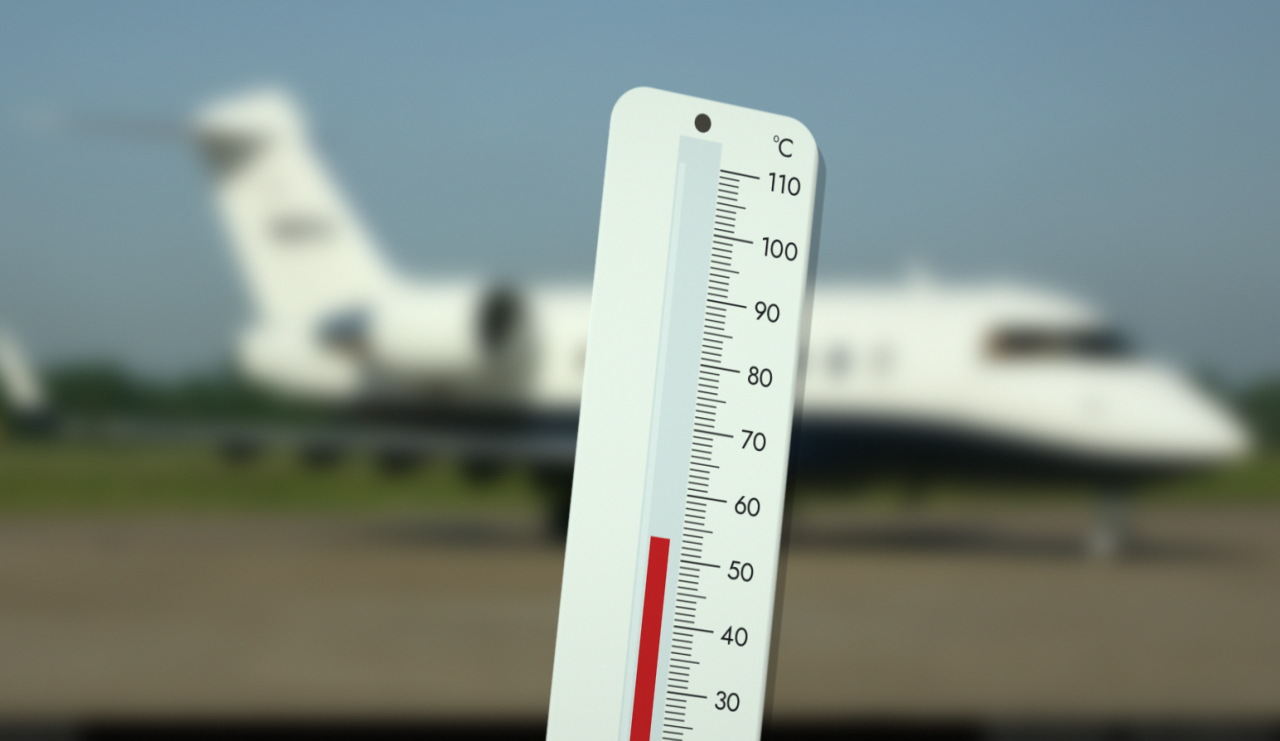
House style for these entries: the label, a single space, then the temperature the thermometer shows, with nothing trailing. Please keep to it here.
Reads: 53 °C
